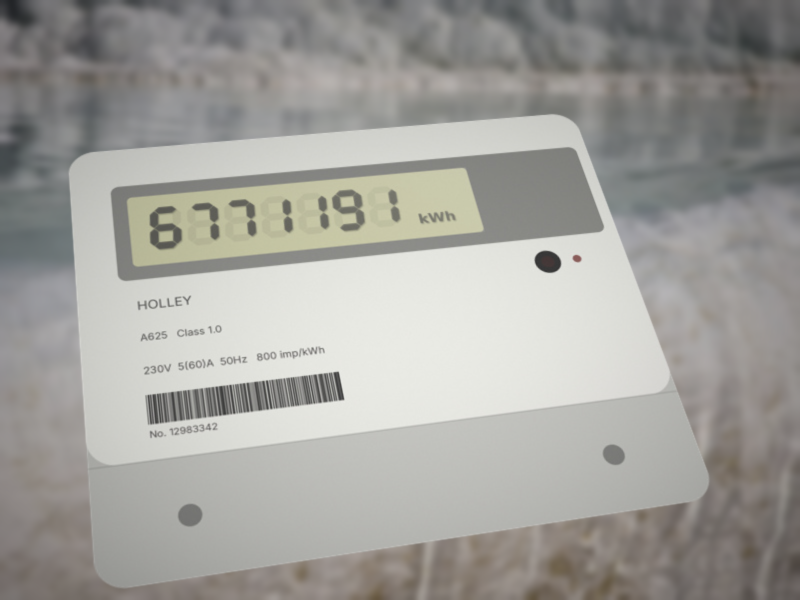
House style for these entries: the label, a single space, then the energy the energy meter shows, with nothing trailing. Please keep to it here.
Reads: 6771191 kWh
